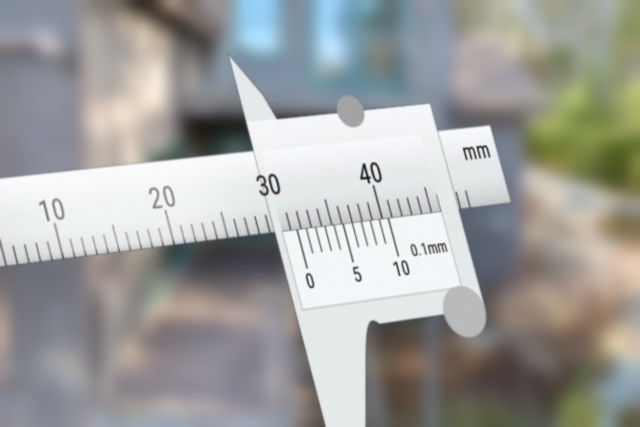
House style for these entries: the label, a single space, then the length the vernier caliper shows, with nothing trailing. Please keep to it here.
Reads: 31.6 mm
